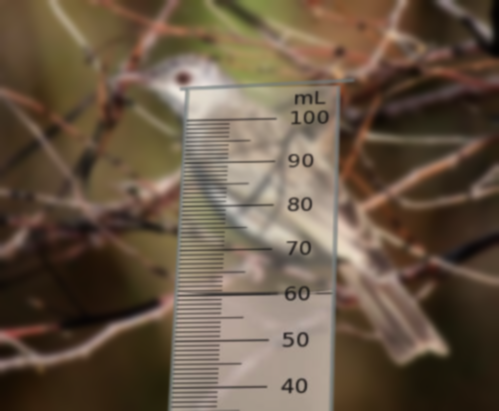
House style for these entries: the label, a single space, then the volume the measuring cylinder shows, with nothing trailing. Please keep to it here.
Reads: 60 mL
